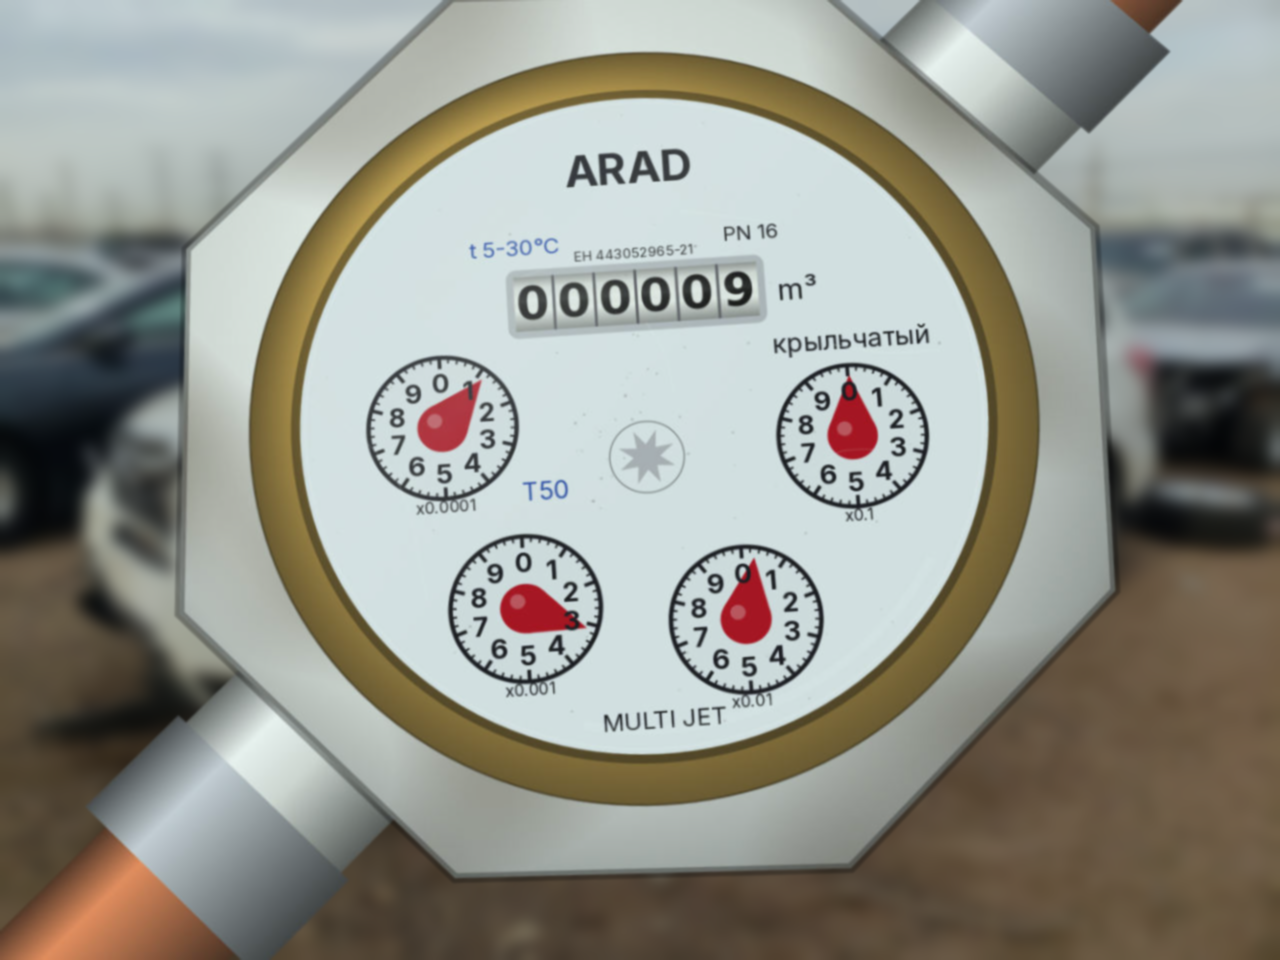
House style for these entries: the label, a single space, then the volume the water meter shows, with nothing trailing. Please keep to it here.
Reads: 9.0031 m³
